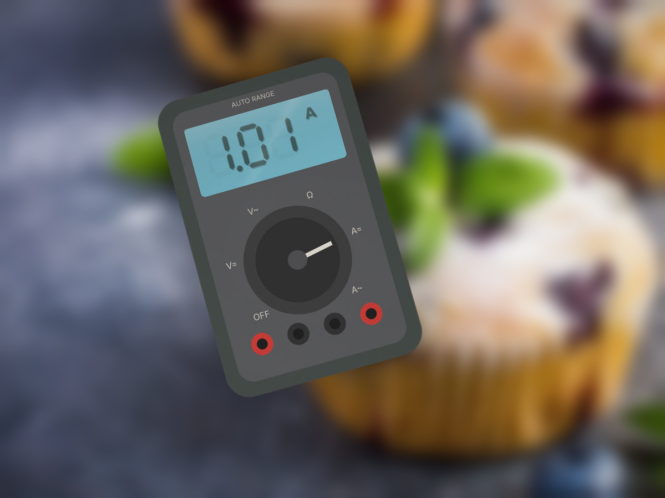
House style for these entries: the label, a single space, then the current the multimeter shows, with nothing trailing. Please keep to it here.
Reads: 1.01 A
